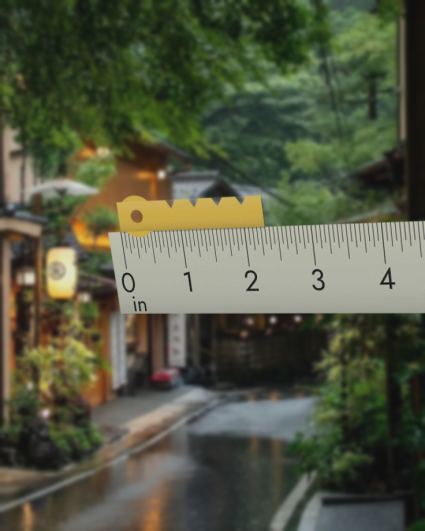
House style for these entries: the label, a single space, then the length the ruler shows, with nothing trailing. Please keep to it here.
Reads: 2.3125 in
